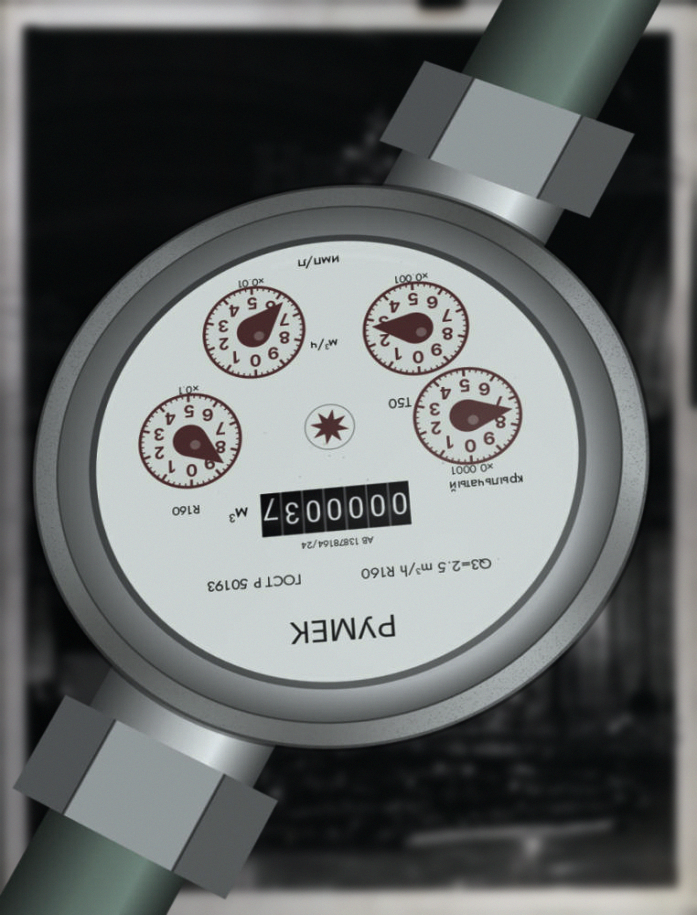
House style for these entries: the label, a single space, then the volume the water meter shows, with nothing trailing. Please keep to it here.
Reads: 36.8627 m³
